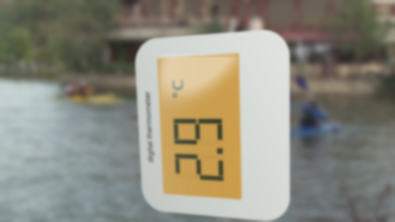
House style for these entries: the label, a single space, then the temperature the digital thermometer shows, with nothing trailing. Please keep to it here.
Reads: 2.9 °C
